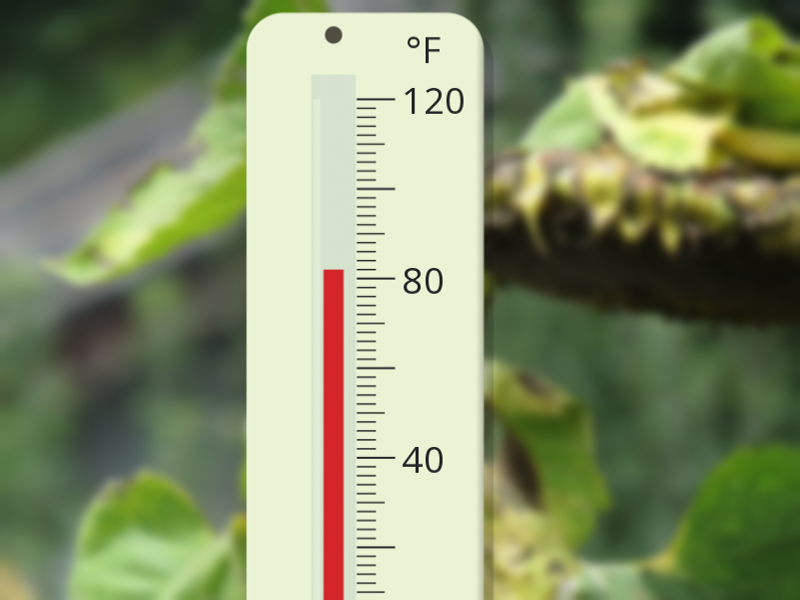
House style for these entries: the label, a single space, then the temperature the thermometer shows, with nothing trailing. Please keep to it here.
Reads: 82 °F
